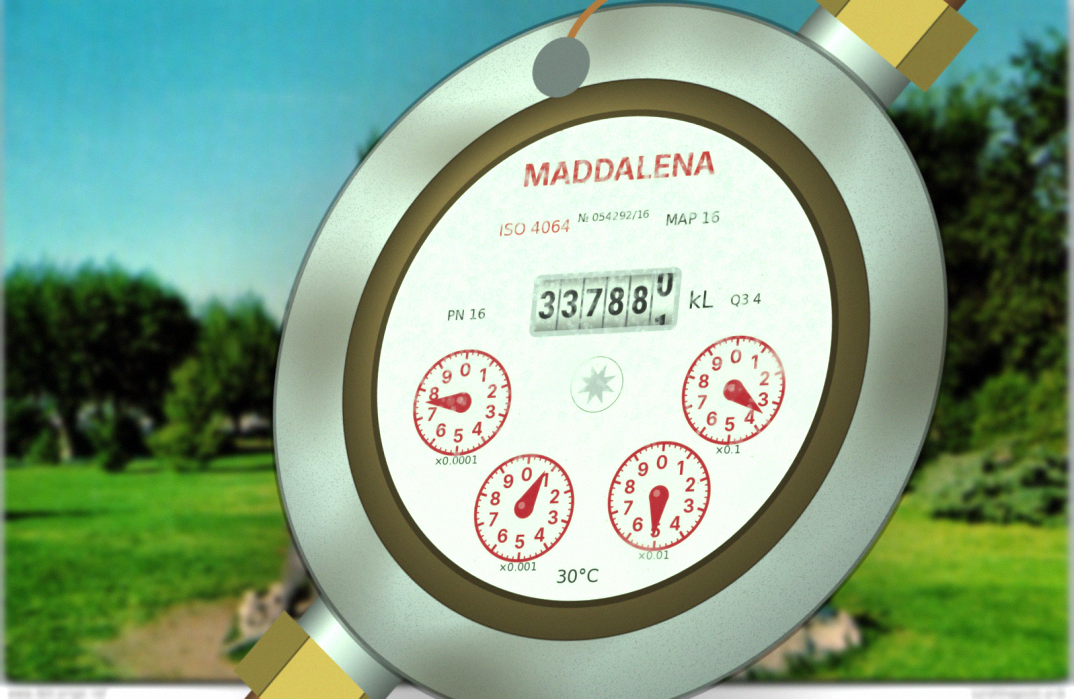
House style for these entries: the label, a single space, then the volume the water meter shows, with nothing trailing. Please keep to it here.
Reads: 337880.3507 kL
